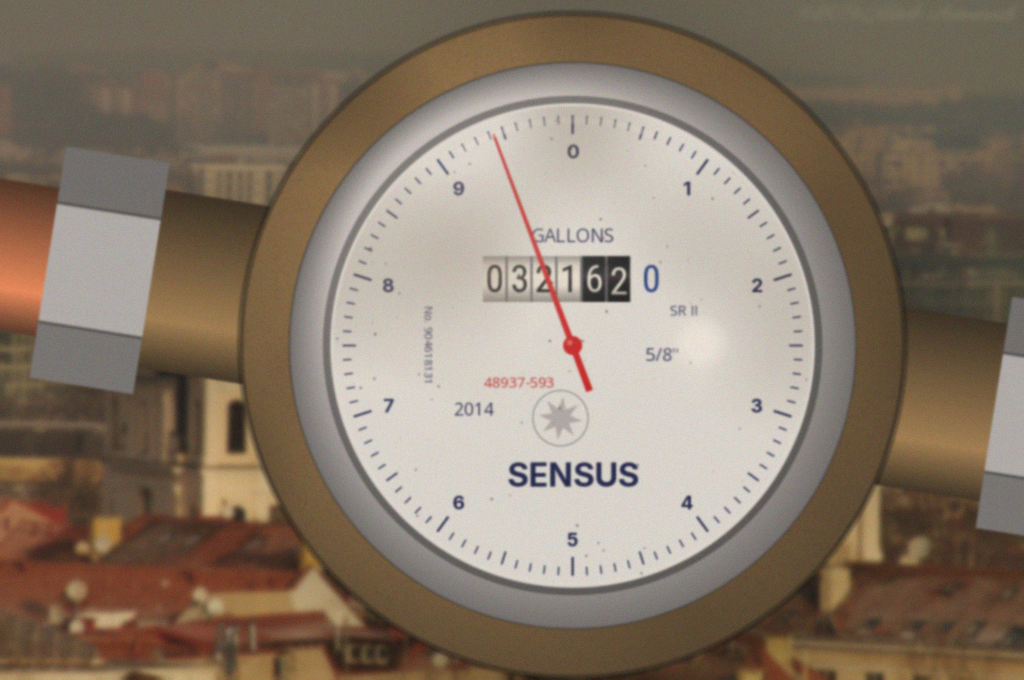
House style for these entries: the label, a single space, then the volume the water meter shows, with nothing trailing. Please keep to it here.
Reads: 321619.4 gal
